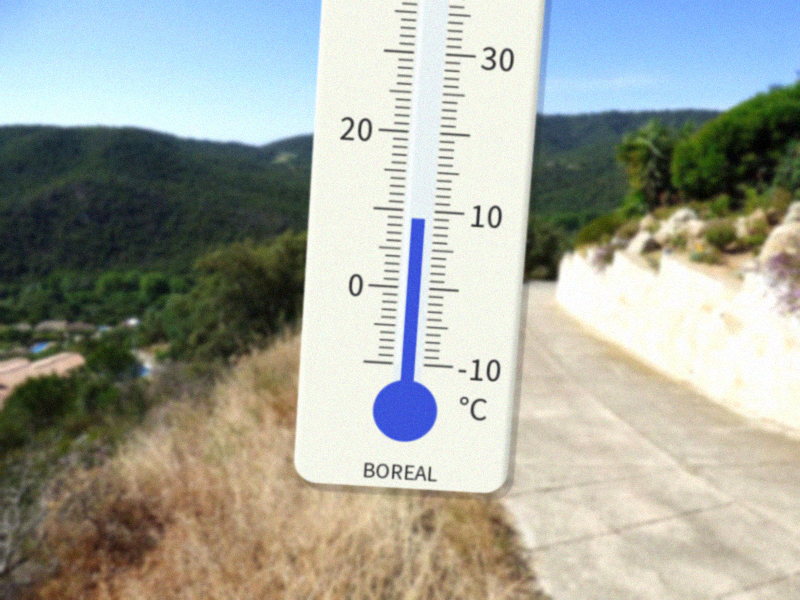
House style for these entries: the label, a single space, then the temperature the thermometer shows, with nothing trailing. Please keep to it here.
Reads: 9 °C
